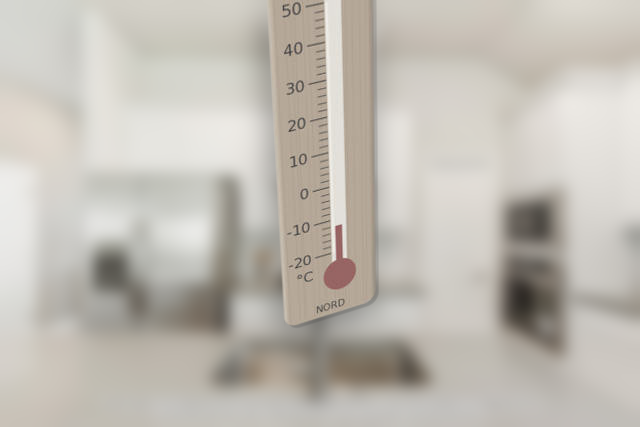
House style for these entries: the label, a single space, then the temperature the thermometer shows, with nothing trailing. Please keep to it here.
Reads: -12 °C
